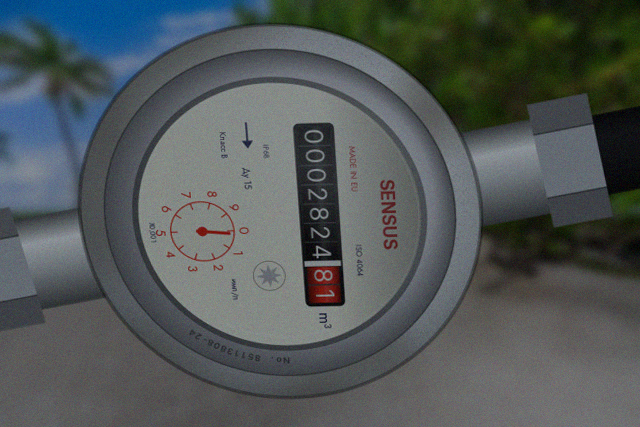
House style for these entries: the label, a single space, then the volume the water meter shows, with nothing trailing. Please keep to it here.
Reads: 2824.810 m³
